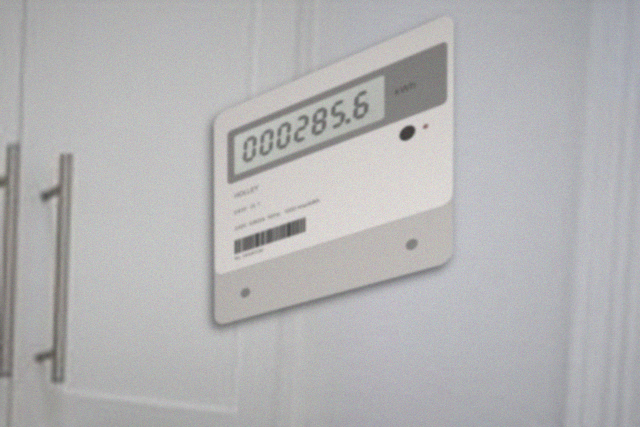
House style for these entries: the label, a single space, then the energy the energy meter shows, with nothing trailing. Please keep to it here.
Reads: 285.6 kWh
